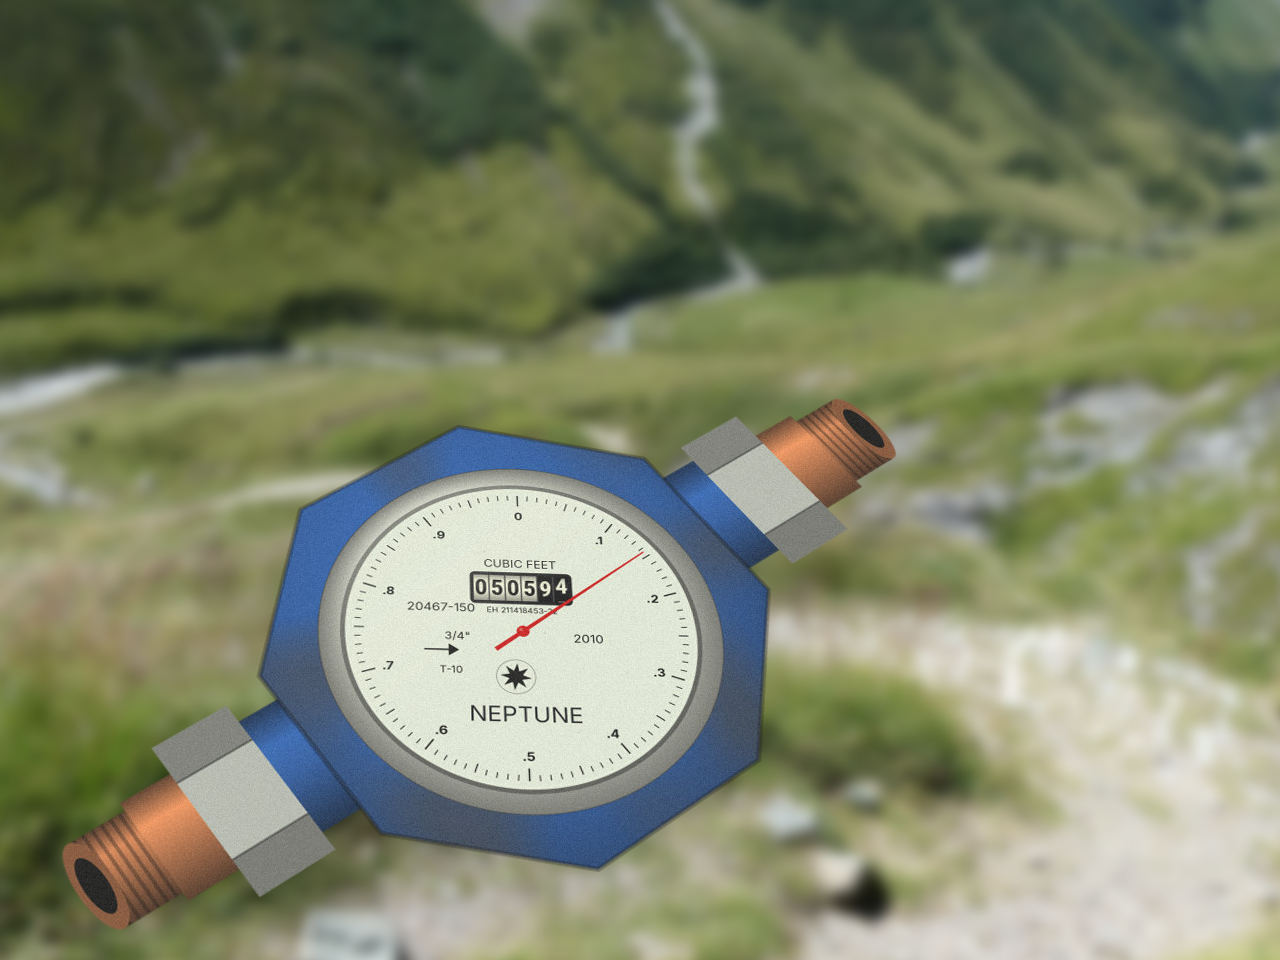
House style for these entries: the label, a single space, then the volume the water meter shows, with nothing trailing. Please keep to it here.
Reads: 50594.14 ft³
